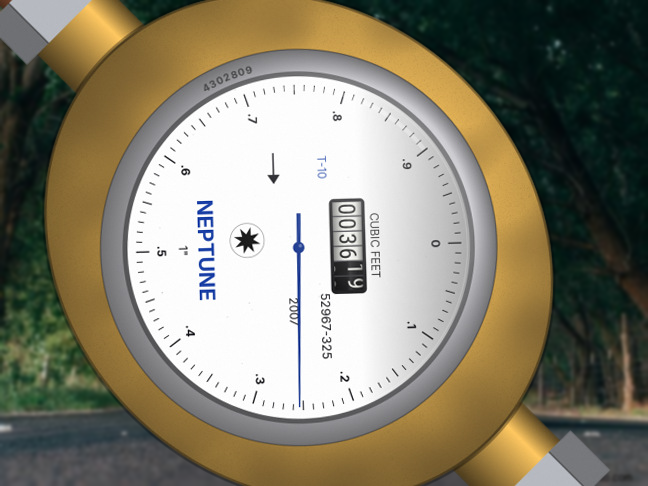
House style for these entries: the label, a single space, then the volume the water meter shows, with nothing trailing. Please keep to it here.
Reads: 3619.25 ft³
